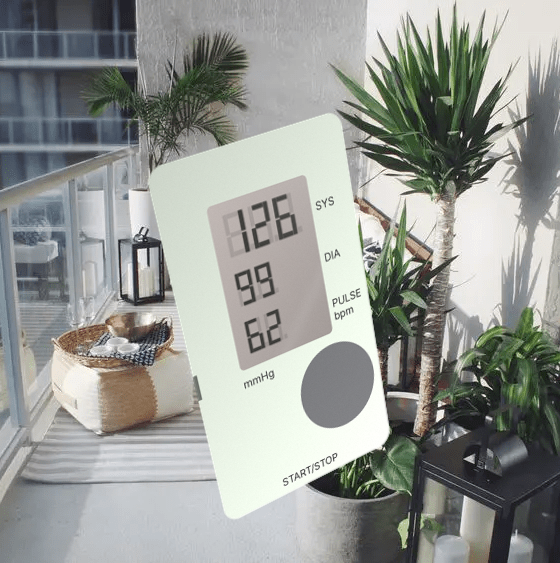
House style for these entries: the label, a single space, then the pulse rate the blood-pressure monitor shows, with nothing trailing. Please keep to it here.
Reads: 62 bpm
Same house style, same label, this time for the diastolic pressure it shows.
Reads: 99 mmHg
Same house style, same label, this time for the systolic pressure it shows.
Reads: 126 mmHg
